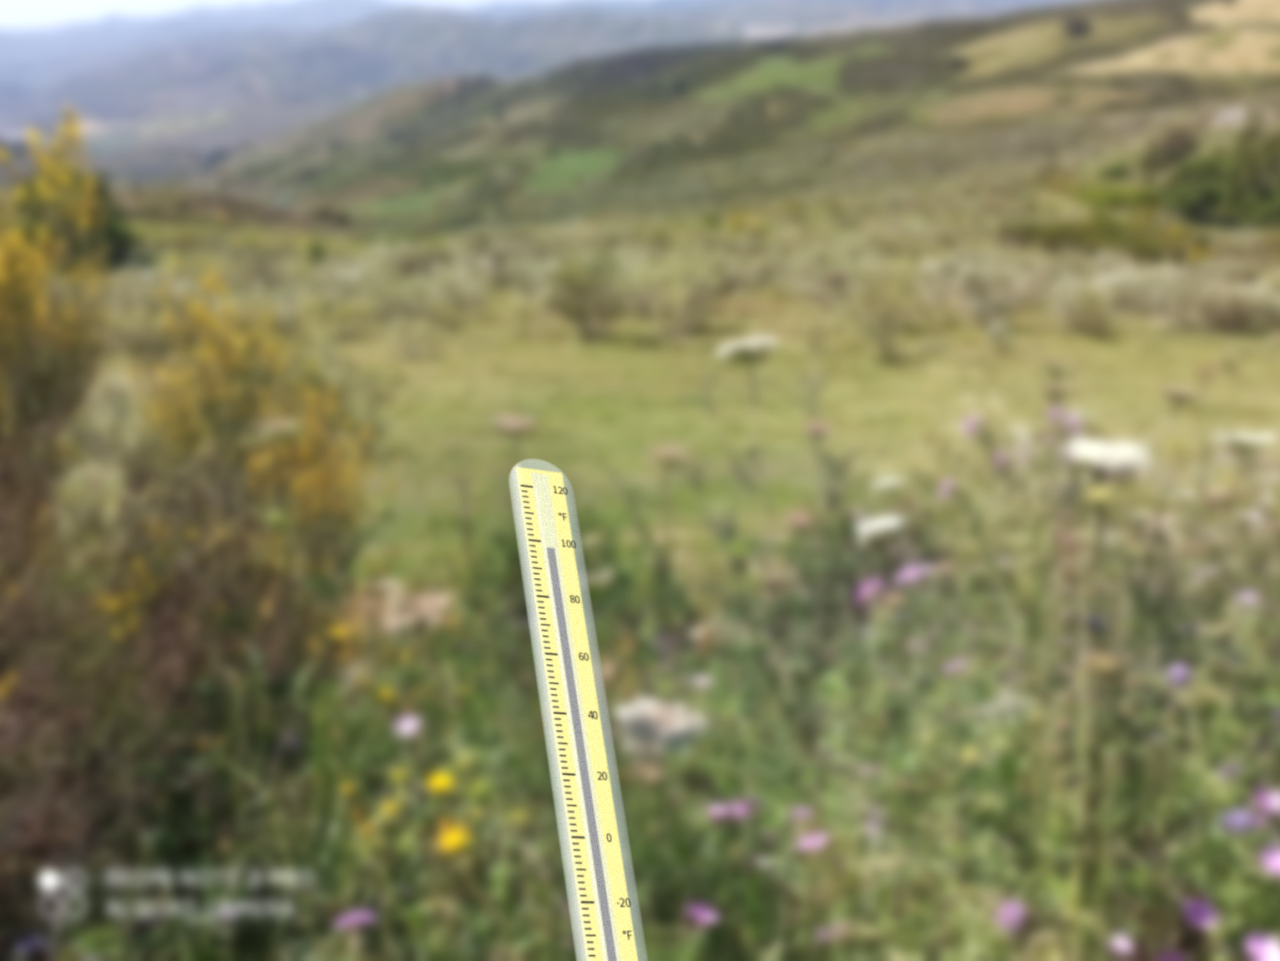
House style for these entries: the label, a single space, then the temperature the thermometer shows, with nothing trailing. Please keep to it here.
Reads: 98 °F
